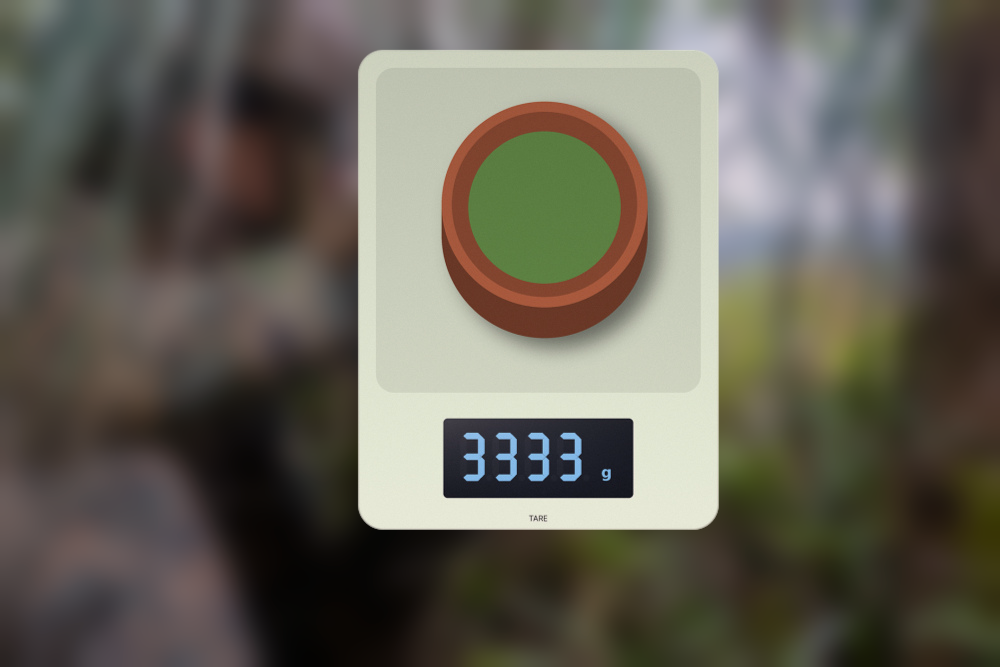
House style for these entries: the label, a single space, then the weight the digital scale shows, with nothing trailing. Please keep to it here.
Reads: 3333 g
